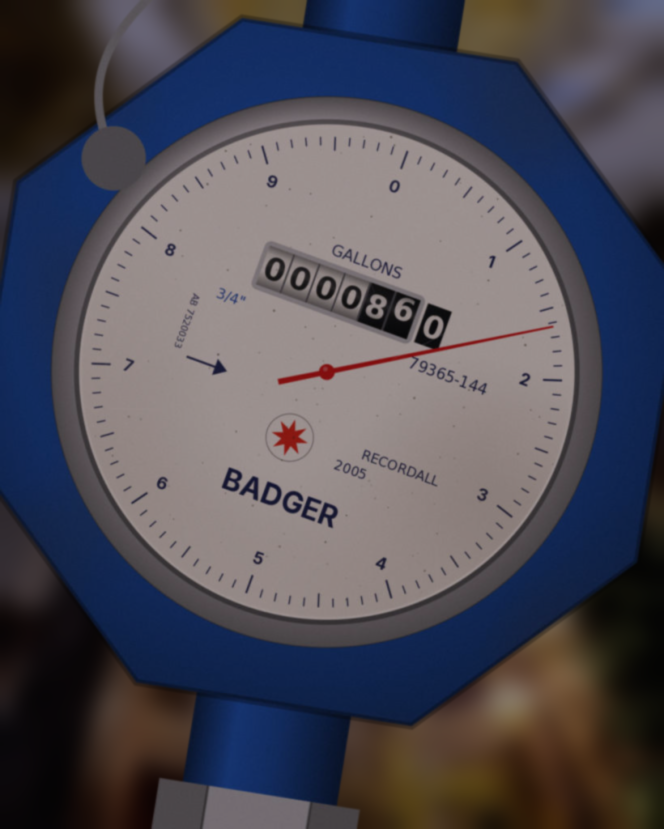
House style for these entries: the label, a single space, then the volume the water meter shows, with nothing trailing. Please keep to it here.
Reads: 861.6 gal
